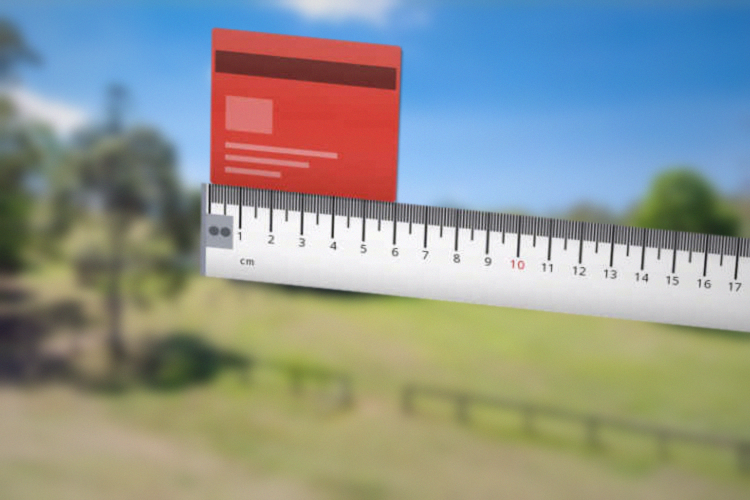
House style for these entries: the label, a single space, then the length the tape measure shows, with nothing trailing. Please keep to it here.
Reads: 6 cm
